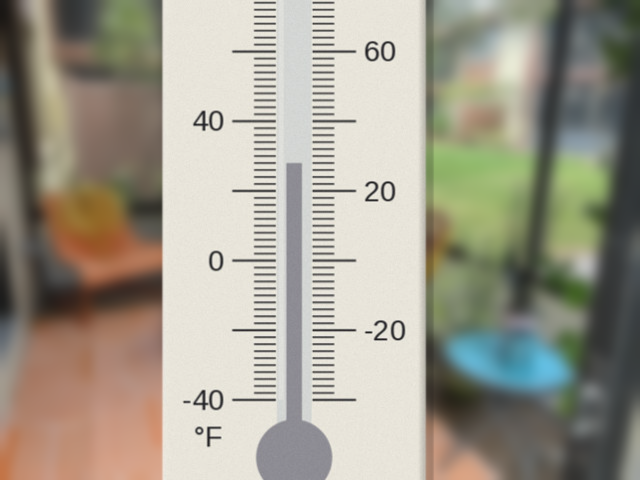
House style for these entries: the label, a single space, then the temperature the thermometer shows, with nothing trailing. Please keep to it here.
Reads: 28 °F
